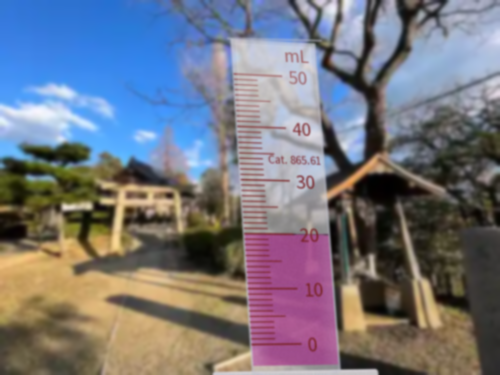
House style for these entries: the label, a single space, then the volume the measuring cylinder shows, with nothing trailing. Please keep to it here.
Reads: 20 mL
